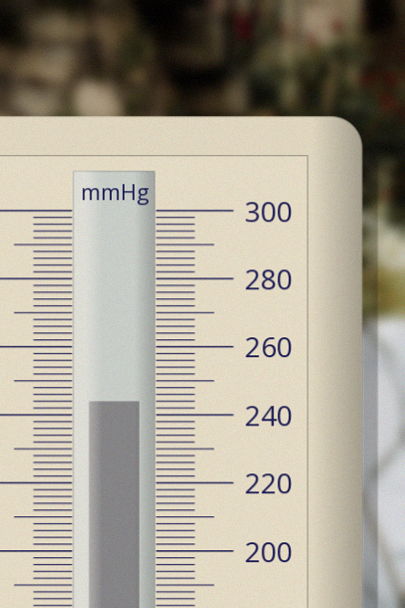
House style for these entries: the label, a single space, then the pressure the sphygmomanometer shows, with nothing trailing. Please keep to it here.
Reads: 244 mmHg
